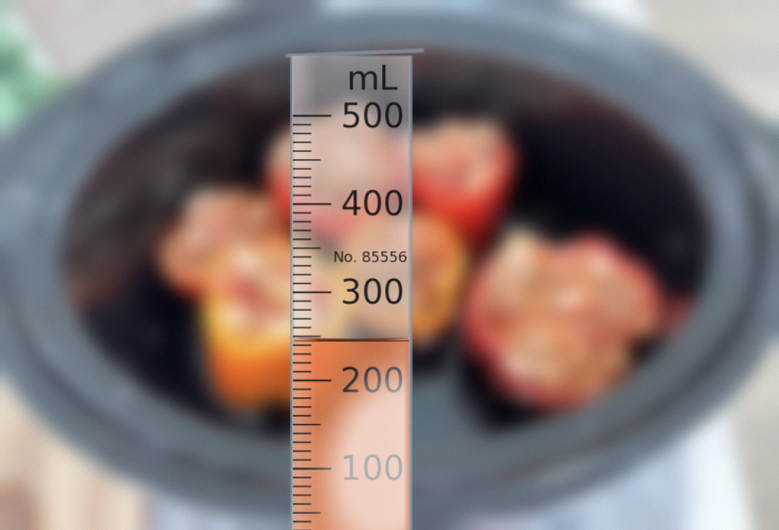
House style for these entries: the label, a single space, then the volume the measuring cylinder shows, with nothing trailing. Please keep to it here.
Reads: 245 mL
